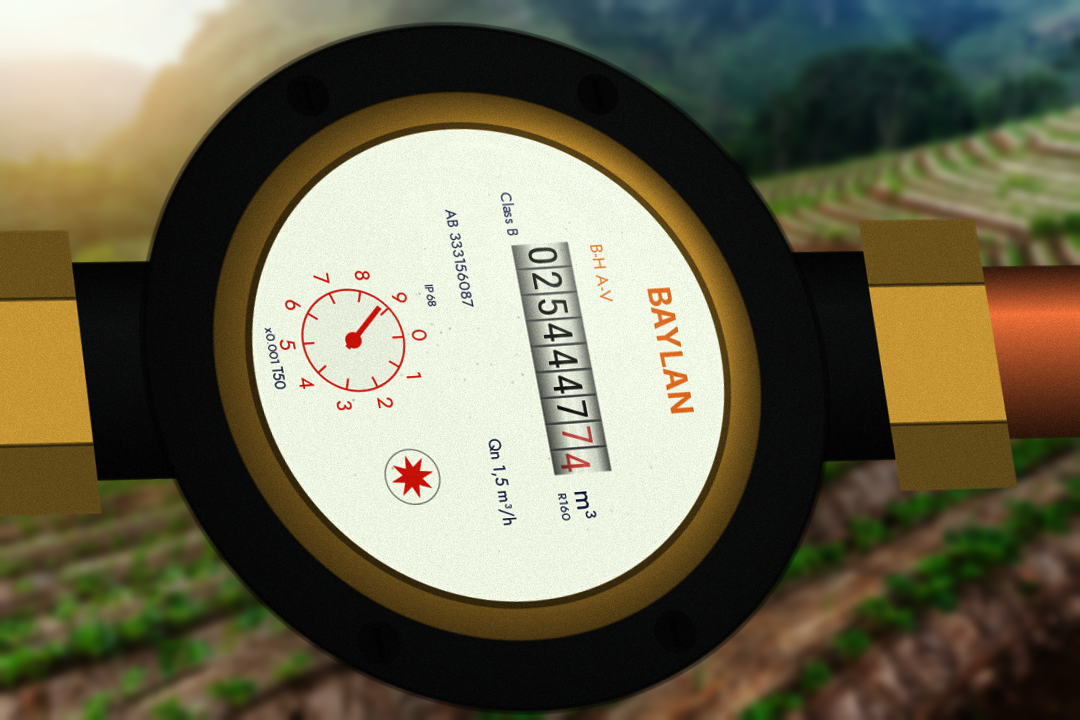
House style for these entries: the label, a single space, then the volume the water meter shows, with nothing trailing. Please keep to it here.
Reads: 254447.738 m³
